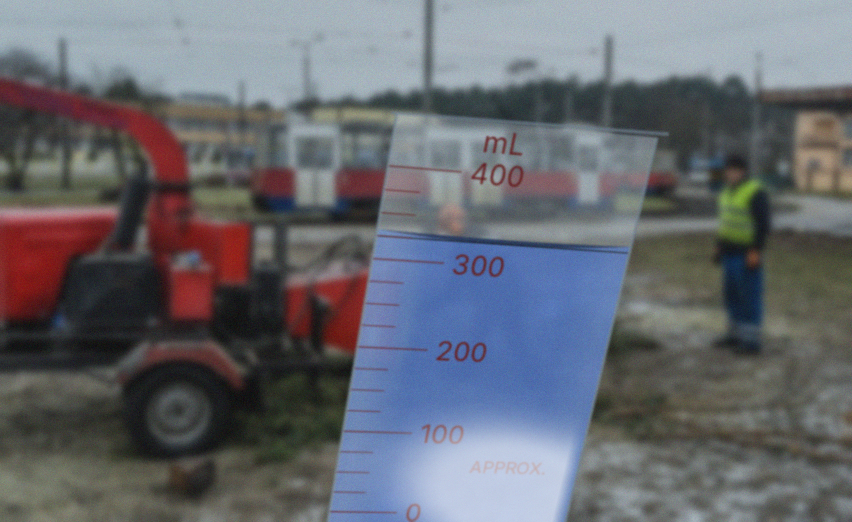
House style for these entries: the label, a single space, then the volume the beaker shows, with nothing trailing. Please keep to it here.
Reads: 325 mL
